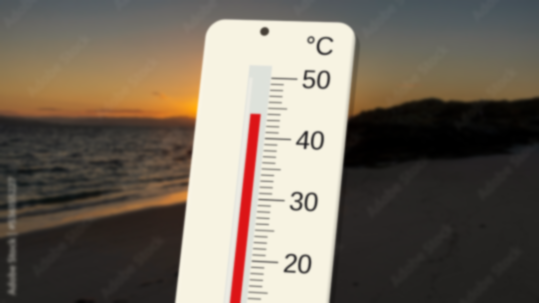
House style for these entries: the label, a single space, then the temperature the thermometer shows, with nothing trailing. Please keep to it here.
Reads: 44 °C
